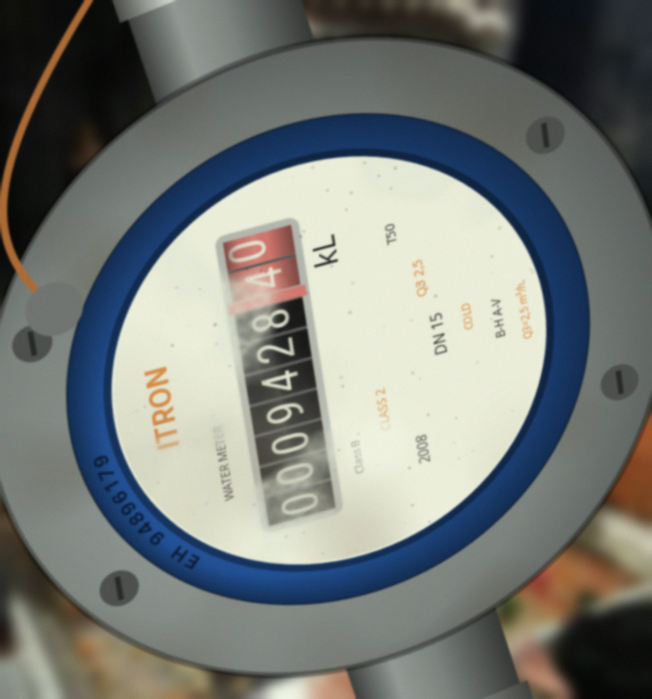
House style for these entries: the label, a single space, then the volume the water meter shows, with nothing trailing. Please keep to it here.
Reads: 9428.40 kL
